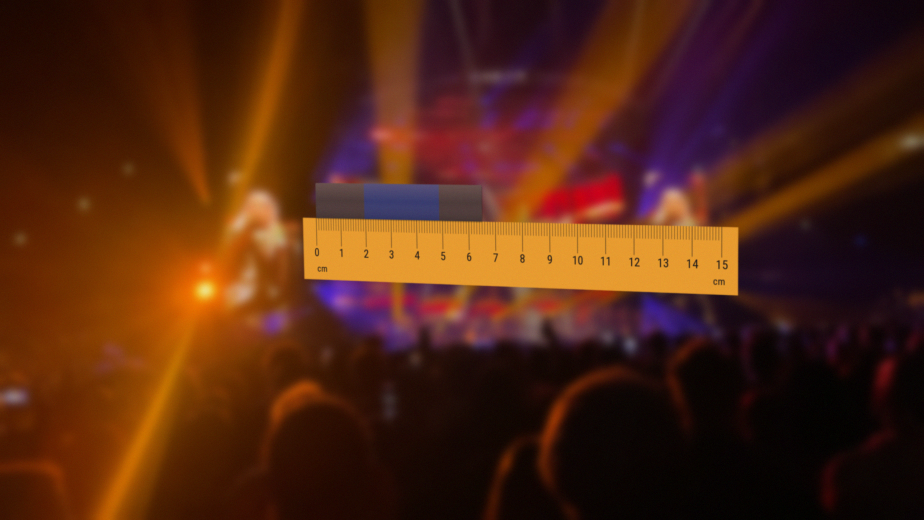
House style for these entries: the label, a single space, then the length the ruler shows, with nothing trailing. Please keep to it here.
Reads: 6.5 cm
